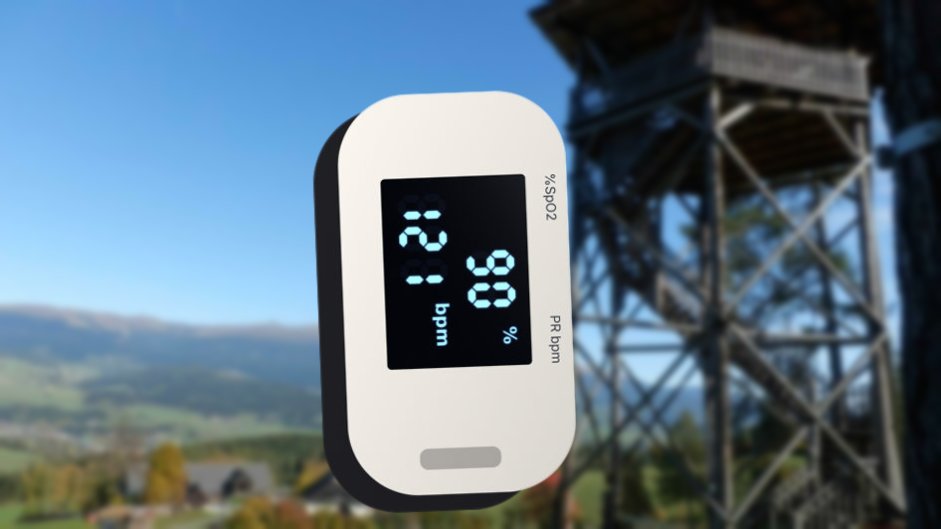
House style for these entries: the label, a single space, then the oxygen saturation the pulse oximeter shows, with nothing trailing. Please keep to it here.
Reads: 90 %
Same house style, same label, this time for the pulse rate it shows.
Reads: 121 bpm
